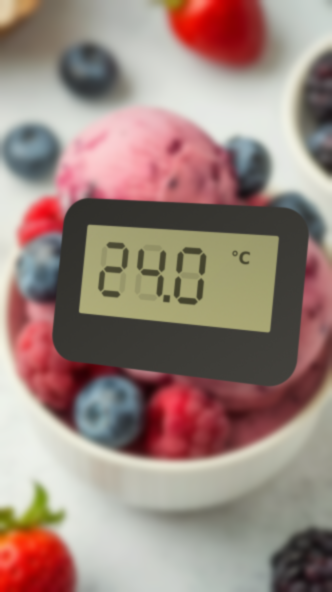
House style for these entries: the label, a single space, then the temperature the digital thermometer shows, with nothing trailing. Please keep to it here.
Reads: 24.0 °C
